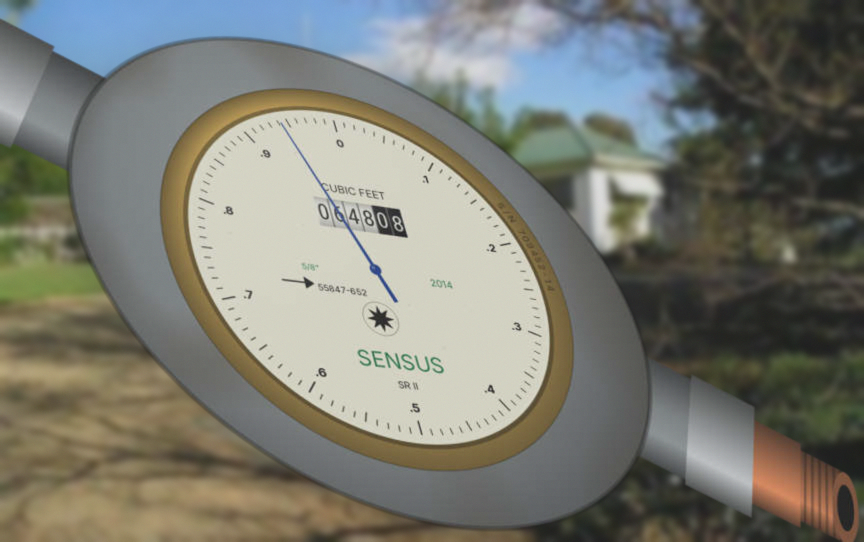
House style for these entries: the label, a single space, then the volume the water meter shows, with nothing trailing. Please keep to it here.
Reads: 64807.94 ft³
